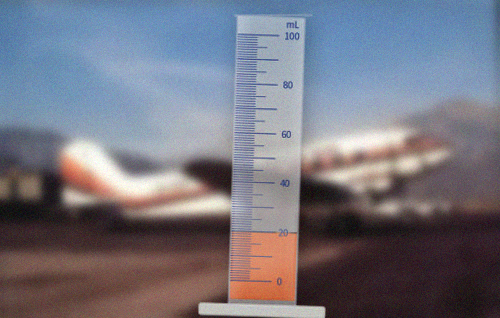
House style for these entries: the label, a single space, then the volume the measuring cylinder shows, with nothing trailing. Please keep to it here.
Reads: 20 mL
